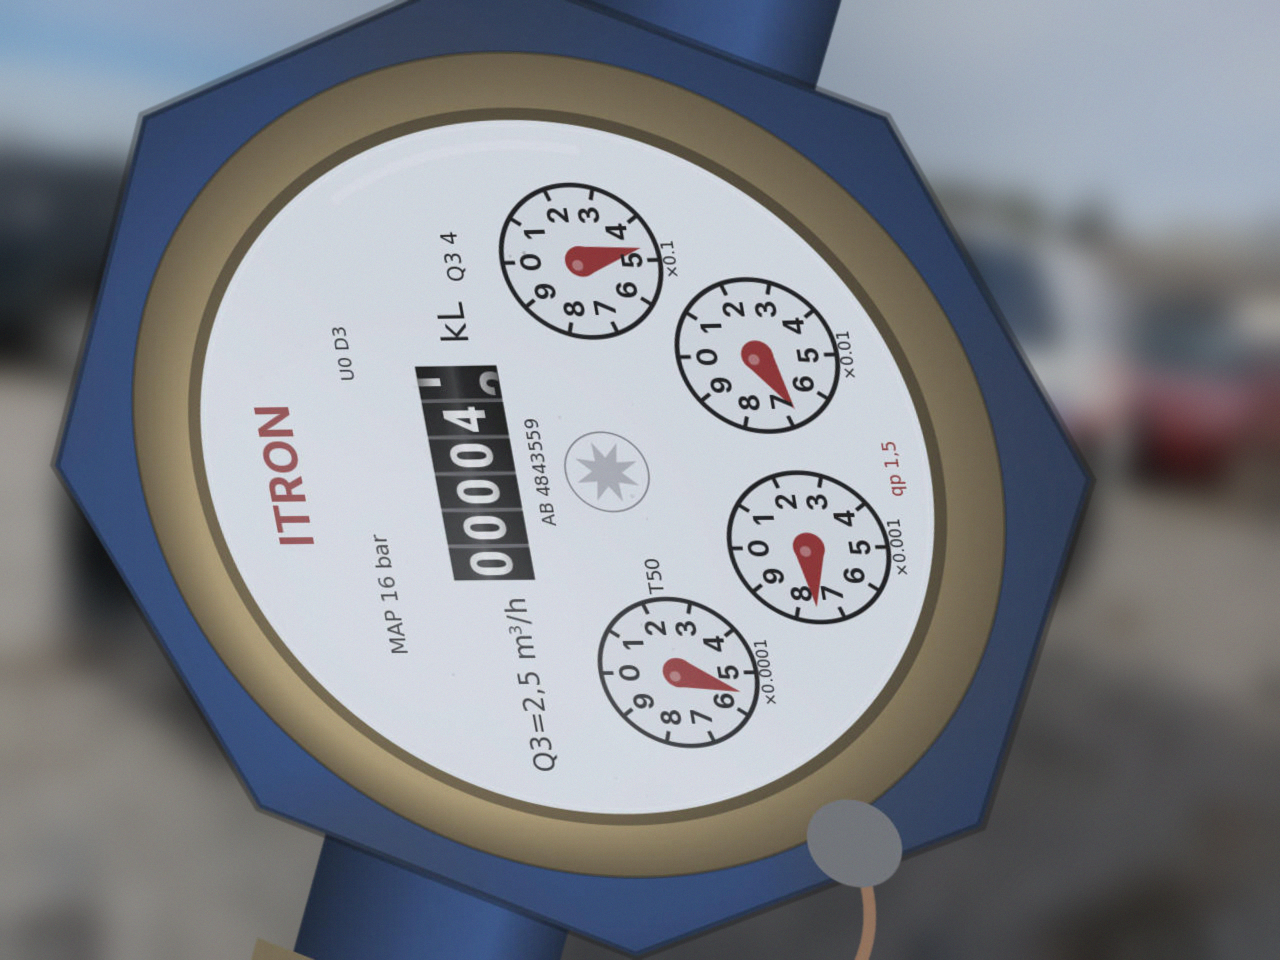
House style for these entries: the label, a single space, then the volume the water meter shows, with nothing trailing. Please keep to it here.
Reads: 41.4675 kL
